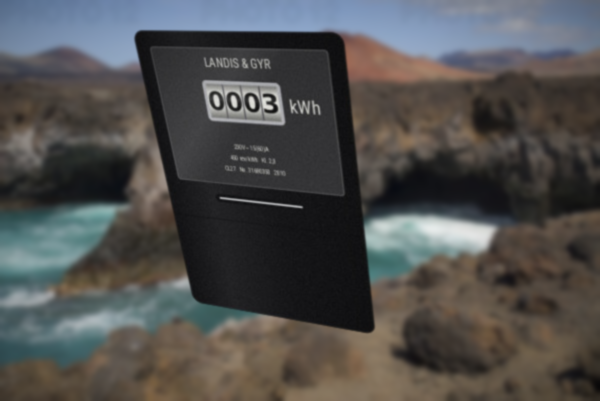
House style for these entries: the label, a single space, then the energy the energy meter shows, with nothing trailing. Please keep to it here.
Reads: 3 kWh
